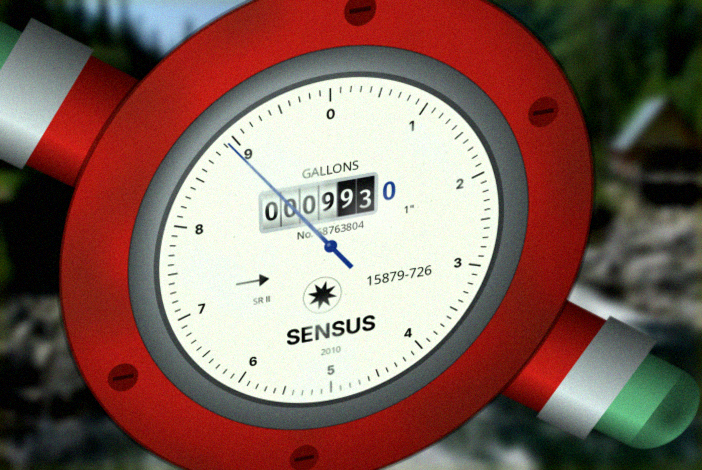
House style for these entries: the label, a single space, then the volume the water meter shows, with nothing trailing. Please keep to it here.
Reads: 9928.9 gal
